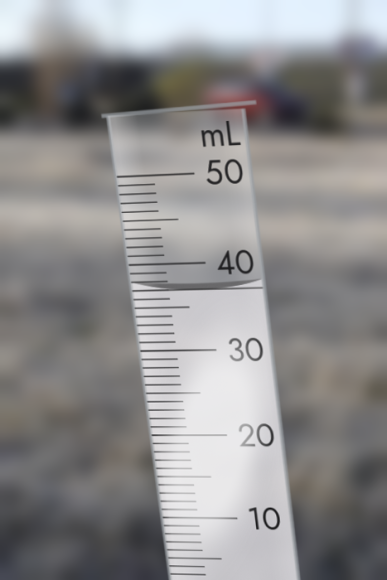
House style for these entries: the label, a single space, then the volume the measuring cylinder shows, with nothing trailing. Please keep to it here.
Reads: 37 mL
